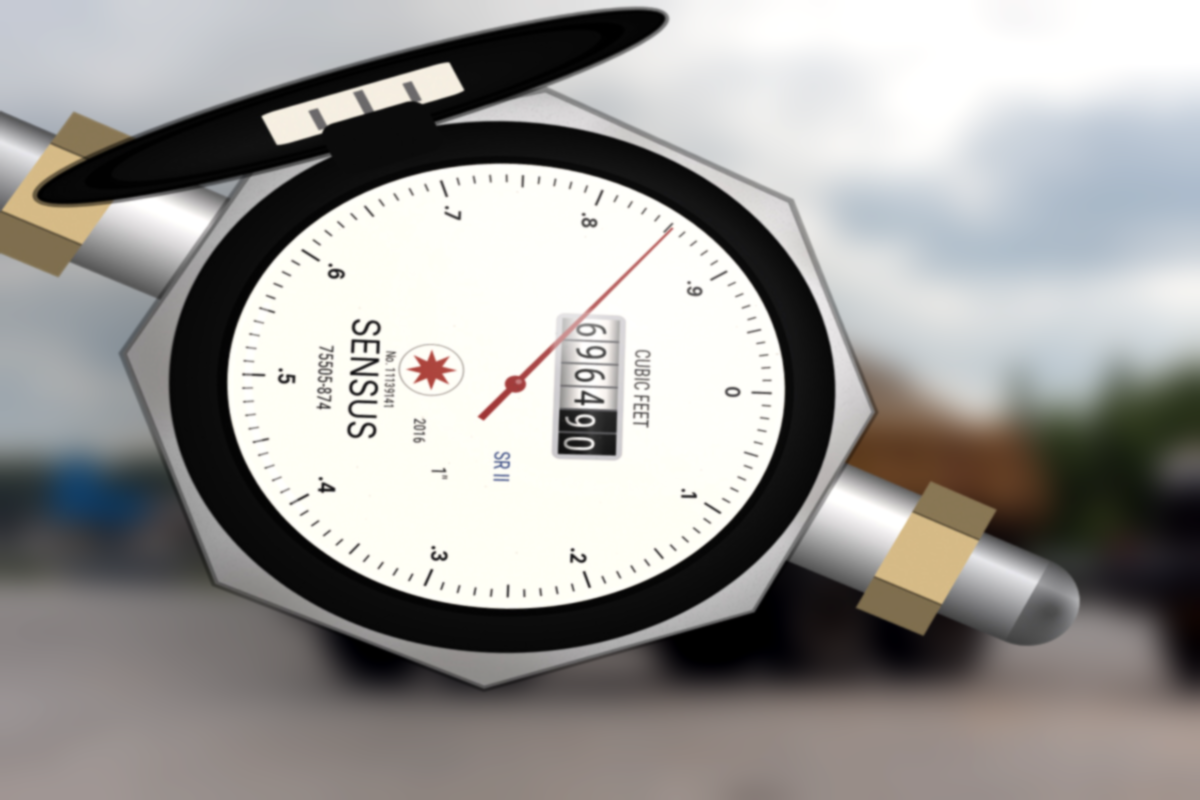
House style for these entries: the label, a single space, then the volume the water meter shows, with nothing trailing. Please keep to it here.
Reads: 696489.85 ft³
